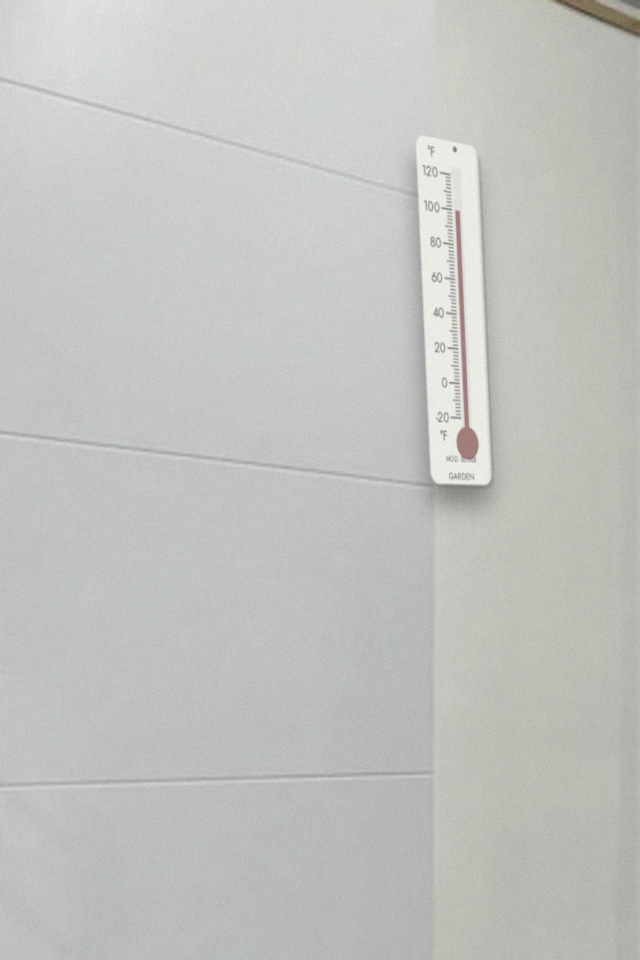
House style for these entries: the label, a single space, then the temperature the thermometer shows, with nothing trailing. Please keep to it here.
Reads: 100 °F
